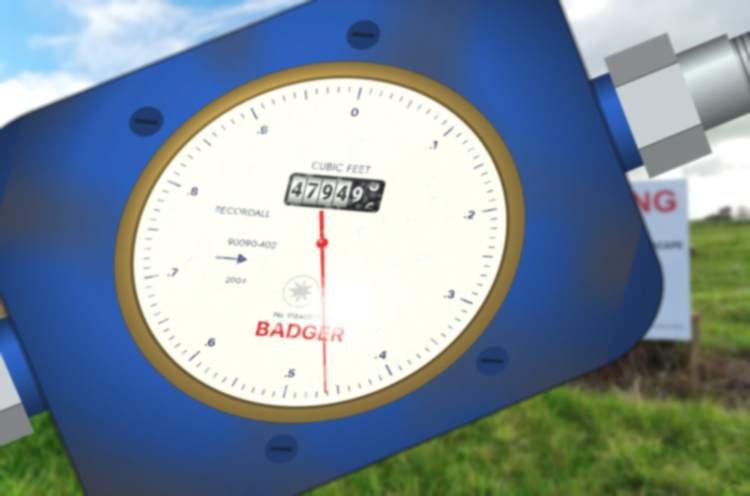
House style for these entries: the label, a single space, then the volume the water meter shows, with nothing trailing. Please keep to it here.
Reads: 479495.46 ft³
